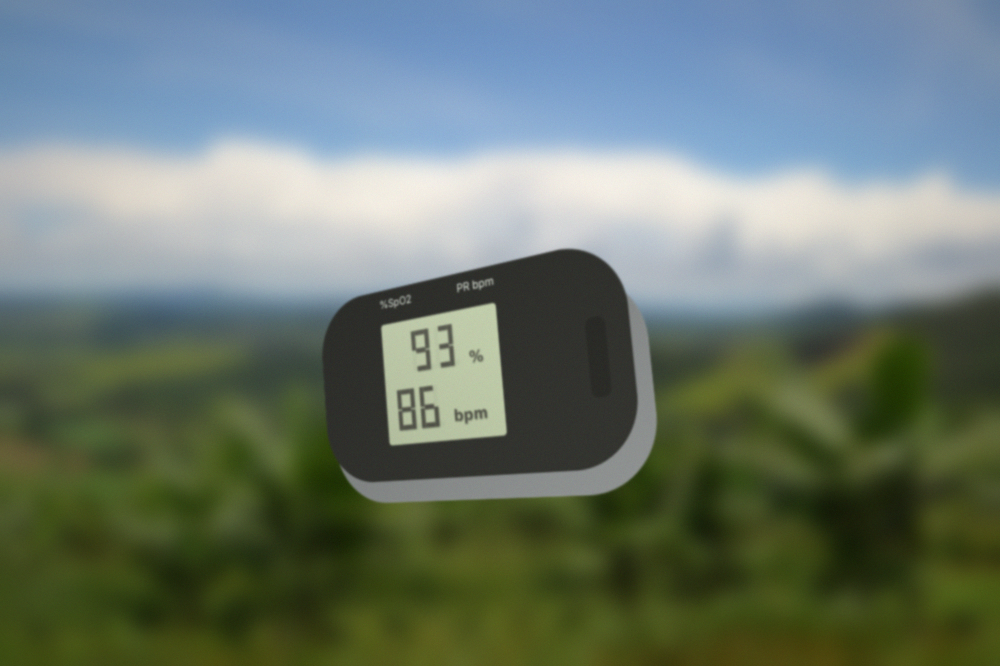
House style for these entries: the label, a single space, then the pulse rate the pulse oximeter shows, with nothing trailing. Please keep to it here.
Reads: 86 bpm
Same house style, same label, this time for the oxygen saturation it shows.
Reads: 93 %
